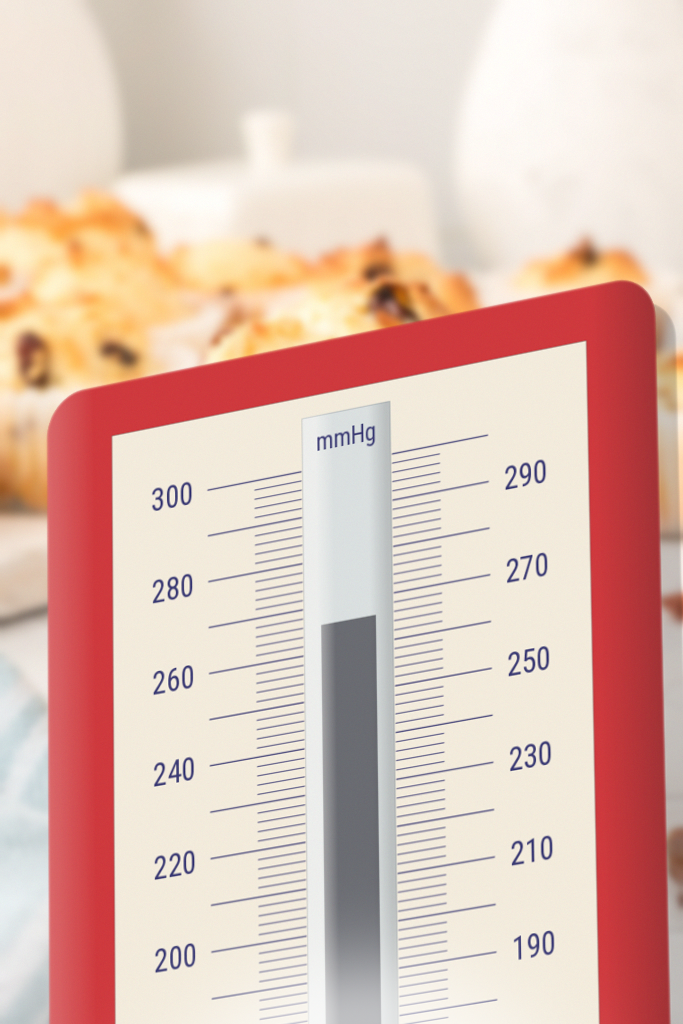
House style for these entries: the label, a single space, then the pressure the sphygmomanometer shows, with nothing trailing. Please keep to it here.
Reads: 266 mmHg
